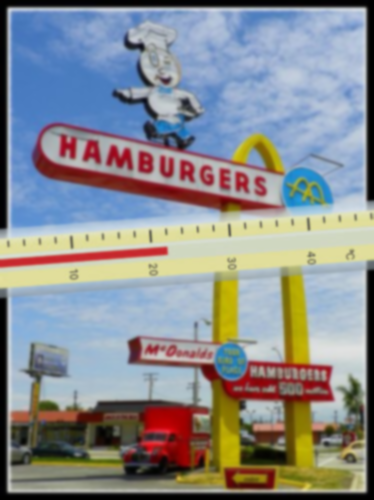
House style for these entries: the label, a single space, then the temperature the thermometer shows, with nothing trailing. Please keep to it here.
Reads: 22 °C
